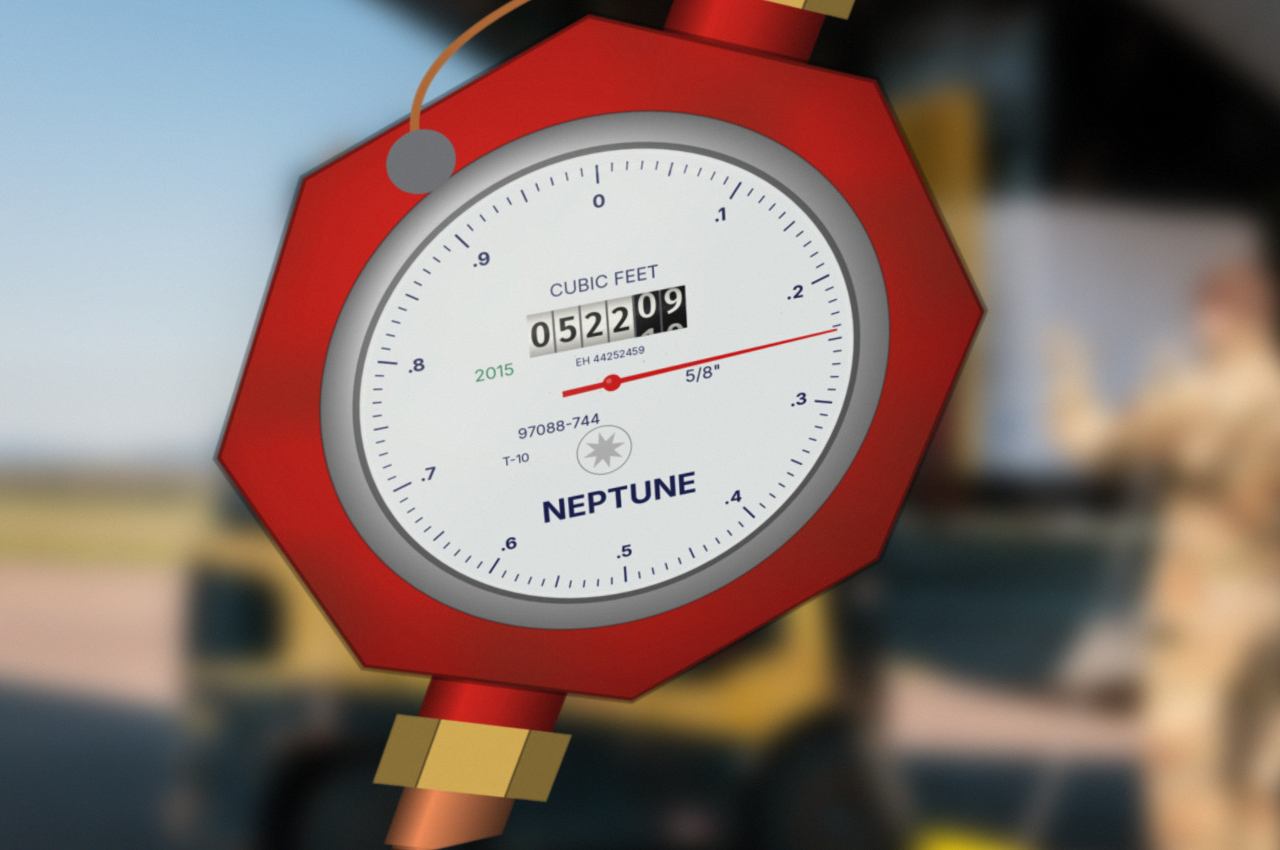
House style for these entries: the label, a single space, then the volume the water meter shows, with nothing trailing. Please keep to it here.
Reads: 52209.24 ft³
